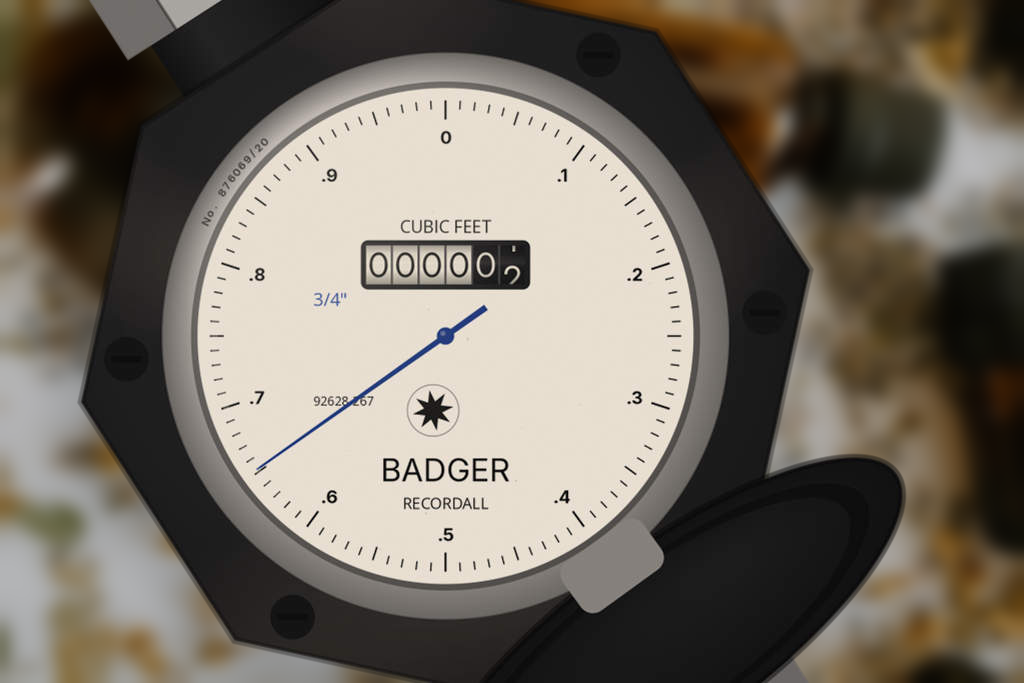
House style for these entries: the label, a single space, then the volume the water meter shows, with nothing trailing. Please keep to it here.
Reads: 1.65 ft³
